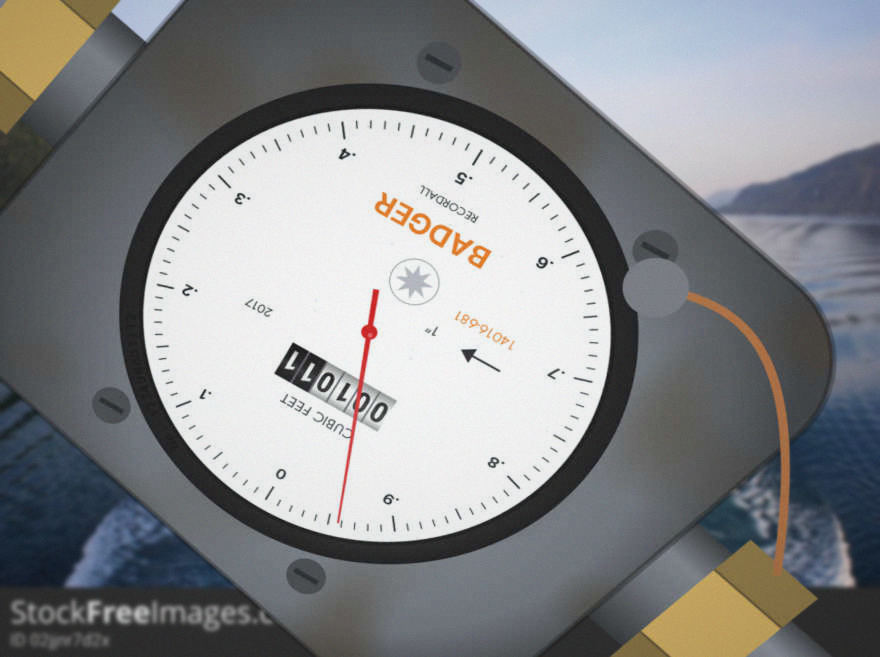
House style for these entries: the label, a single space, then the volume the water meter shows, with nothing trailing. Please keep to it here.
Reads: 1010.94 ft³
